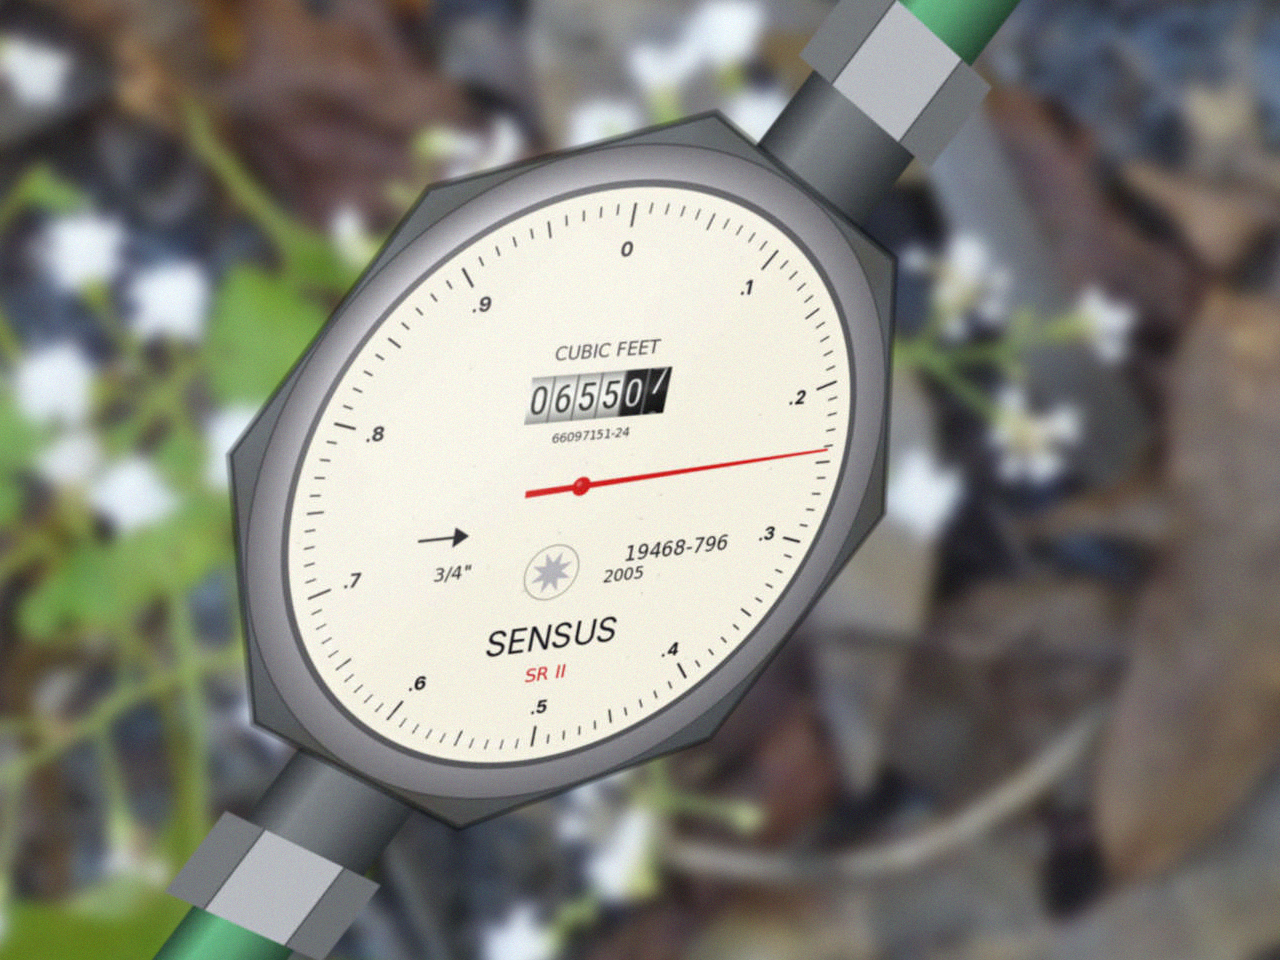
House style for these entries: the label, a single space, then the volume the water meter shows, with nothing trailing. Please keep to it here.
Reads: 65507.24 ft³
